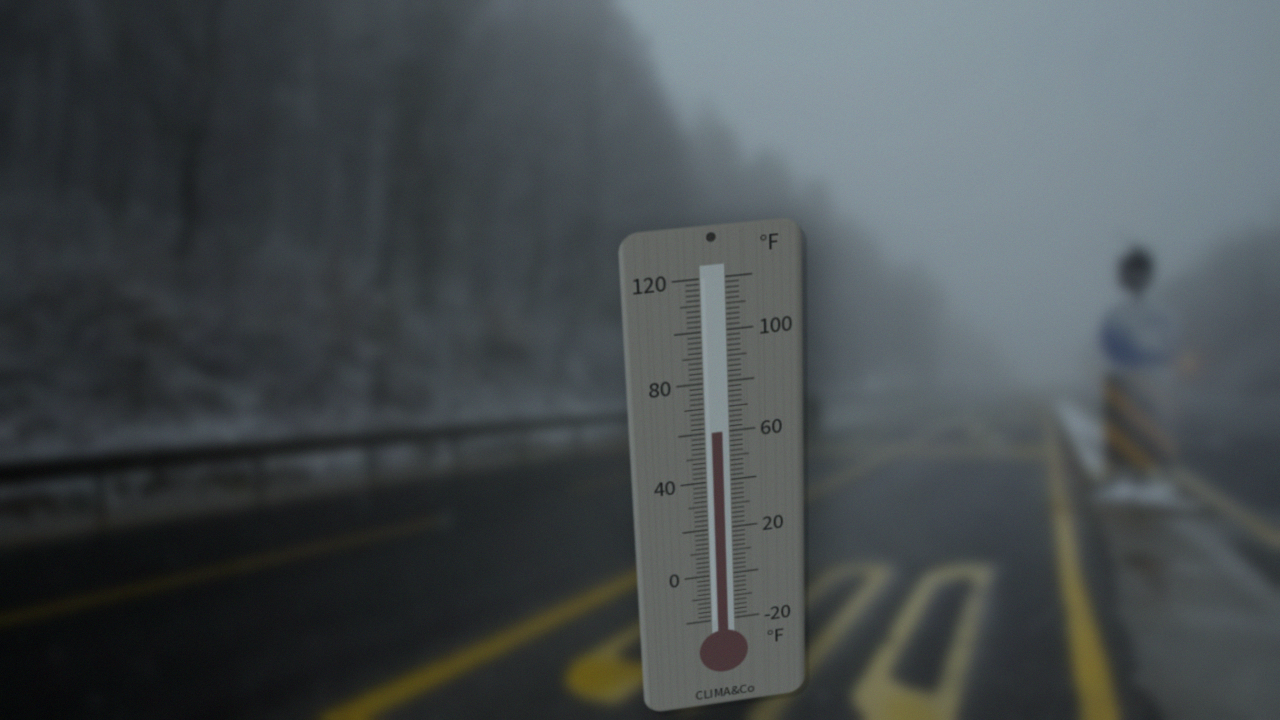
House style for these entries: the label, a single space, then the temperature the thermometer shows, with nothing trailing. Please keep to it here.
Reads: 60 °F
